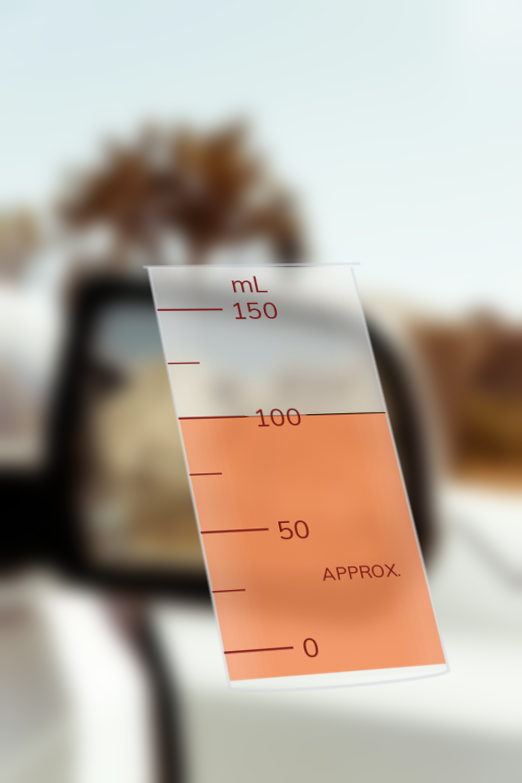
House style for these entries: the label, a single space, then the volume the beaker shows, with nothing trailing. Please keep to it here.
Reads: 100 mL
